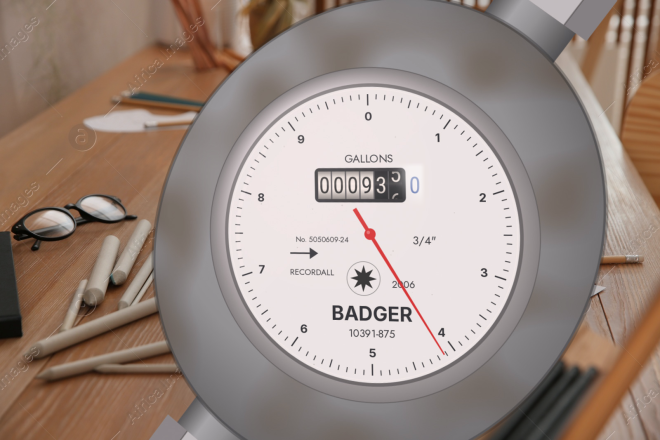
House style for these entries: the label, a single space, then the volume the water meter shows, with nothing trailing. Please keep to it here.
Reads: 9354.1 gal
